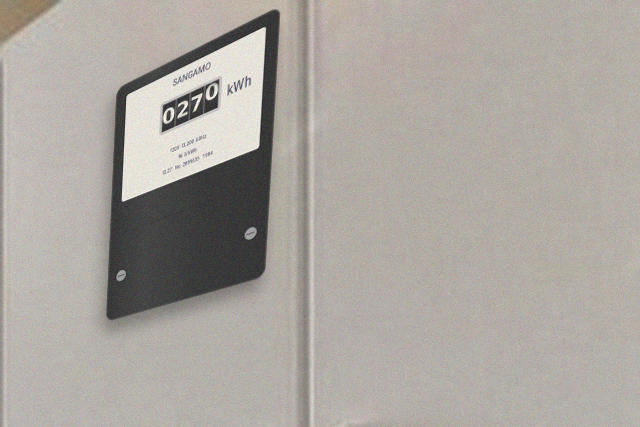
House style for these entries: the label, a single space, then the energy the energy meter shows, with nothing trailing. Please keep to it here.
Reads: 270 kWh
